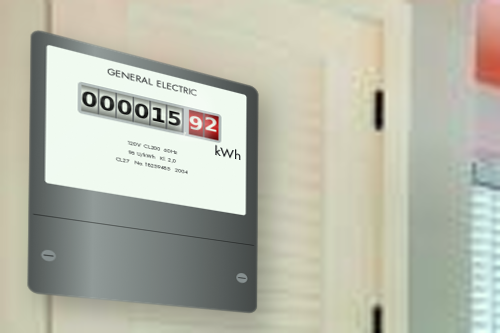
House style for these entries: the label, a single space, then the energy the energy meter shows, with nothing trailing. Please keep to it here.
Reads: 15.92 kWh
